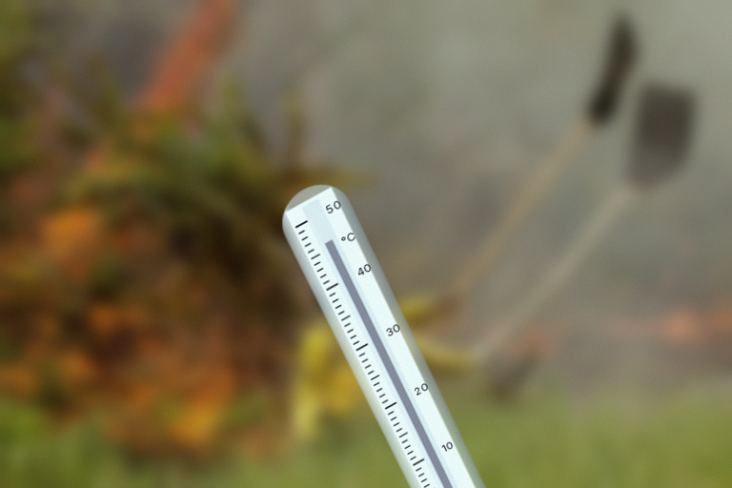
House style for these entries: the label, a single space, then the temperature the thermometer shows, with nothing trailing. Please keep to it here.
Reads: 46 °C
